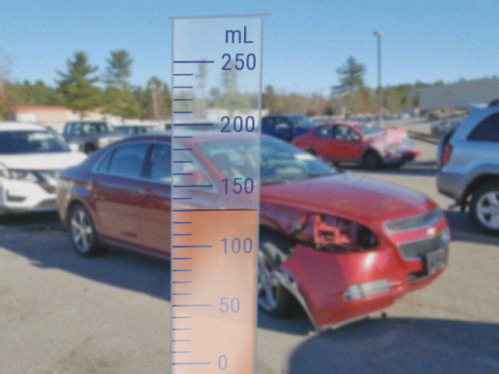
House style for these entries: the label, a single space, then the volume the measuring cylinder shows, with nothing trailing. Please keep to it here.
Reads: 130 mL
